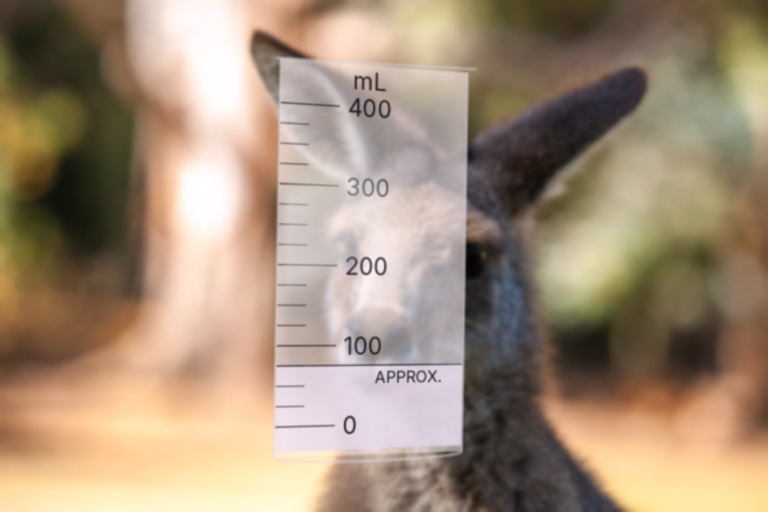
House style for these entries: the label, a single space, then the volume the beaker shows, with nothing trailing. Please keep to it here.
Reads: 75 mL
